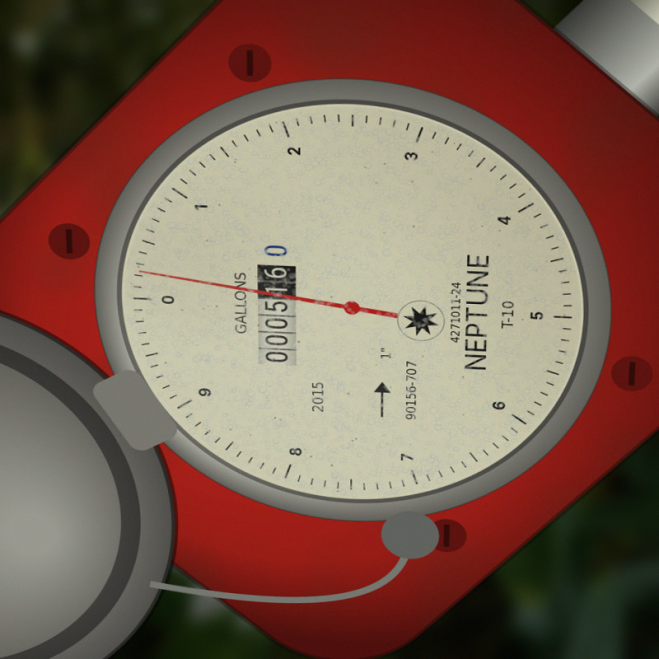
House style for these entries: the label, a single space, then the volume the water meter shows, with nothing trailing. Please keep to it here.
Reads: 5160.2 gal
